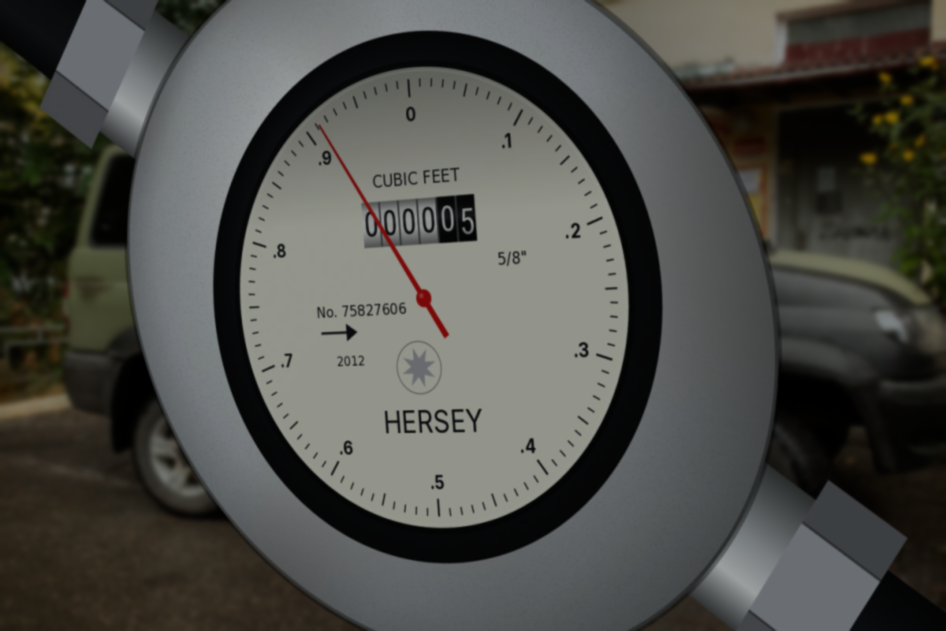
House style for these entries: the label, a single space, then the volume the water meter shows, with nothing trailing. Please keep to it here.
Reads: 4.91 ft³
